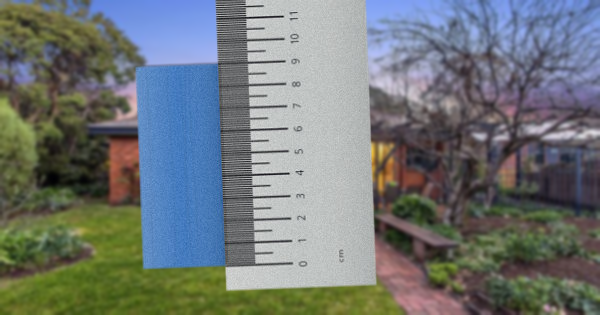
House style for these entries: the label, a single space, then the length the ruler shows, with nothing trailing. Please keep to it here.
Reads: 9 cm
